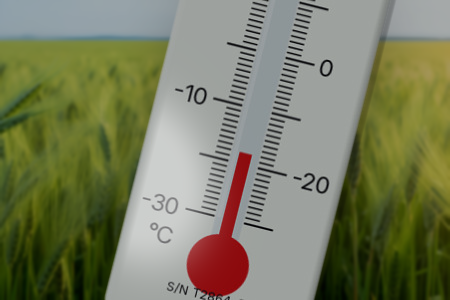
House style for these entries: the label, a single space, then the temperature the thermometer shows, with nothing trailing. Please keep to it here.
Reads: -18 °C
